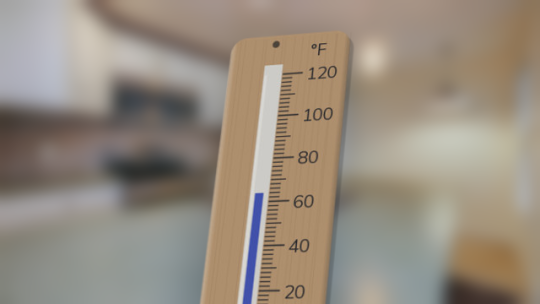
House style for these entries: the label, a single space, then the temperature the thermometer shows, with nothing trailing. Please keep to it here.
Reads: 64 °F
